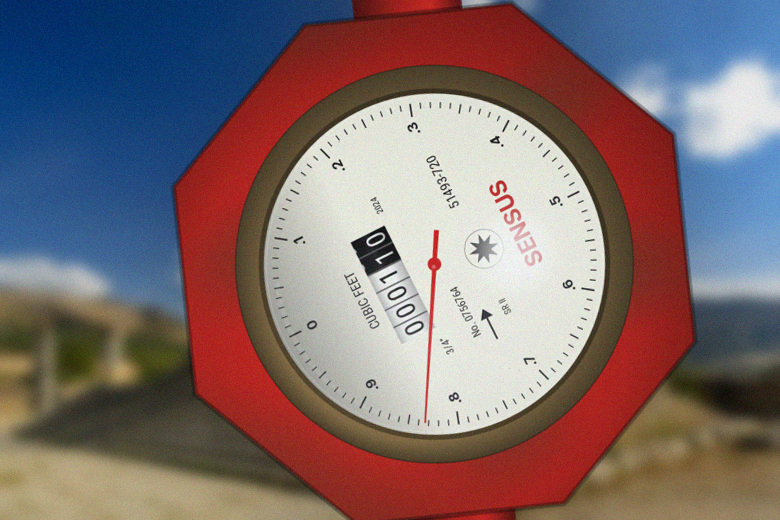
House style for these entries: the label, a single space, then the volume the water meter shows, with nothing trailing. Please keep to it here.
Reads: 109.83 ft³
